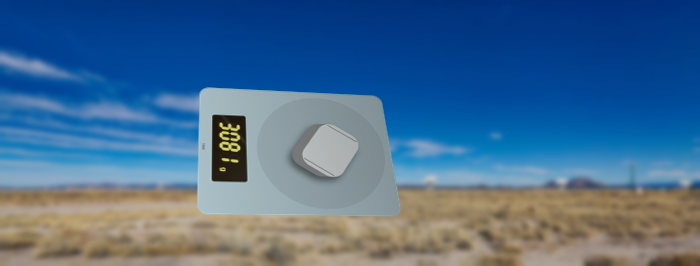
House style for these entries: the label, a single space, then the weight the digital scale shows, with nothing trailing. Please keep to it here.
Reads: 3081 g
